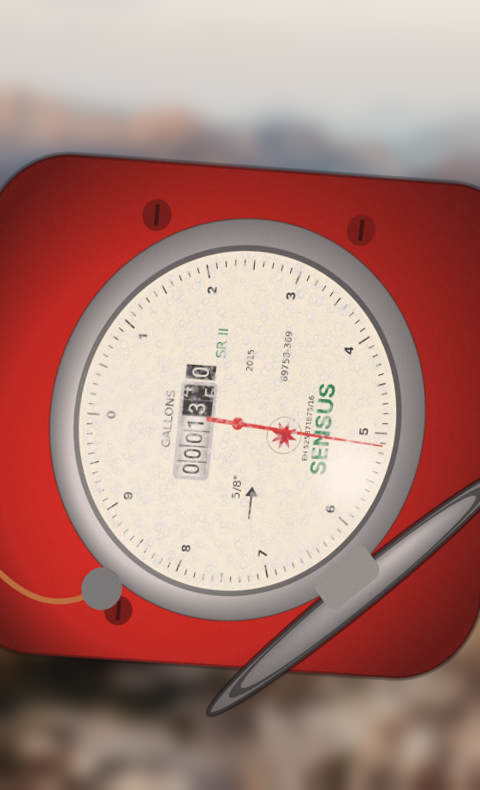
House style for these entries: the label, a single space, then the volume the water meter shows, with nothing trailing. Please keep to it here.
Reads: 1345.1 gal
